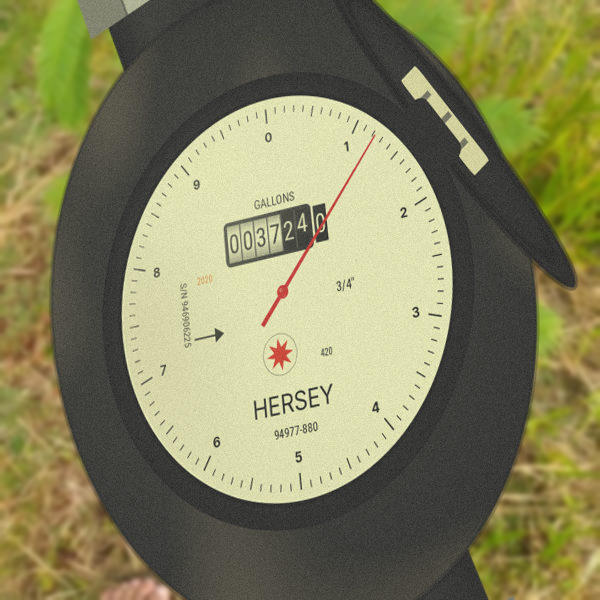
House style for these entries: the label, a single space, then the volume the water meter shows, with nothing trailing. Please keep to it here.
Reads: 37241.2 gal
